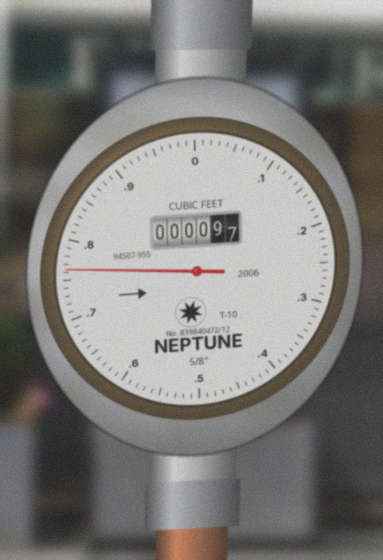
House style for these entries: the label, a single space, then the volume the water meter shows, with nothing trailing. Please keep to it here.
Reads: 96.76 ft³
